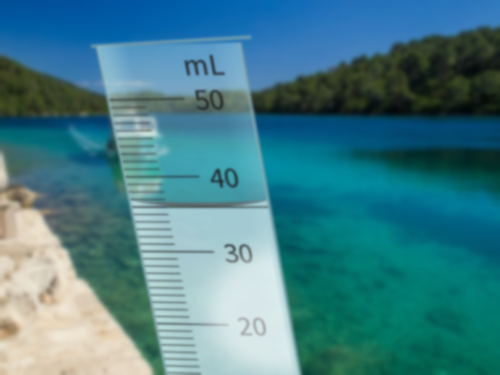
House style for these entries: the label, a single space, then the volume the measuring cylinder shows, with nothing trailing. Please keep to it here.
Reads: 36 mL
